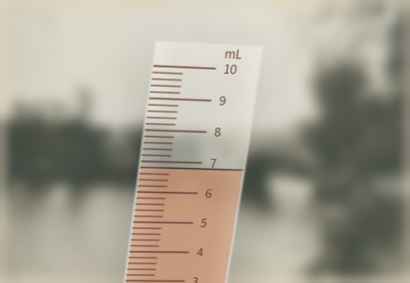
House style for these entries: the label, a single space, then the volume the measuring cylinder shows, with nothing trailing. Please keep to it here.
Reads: 6.8 mL
